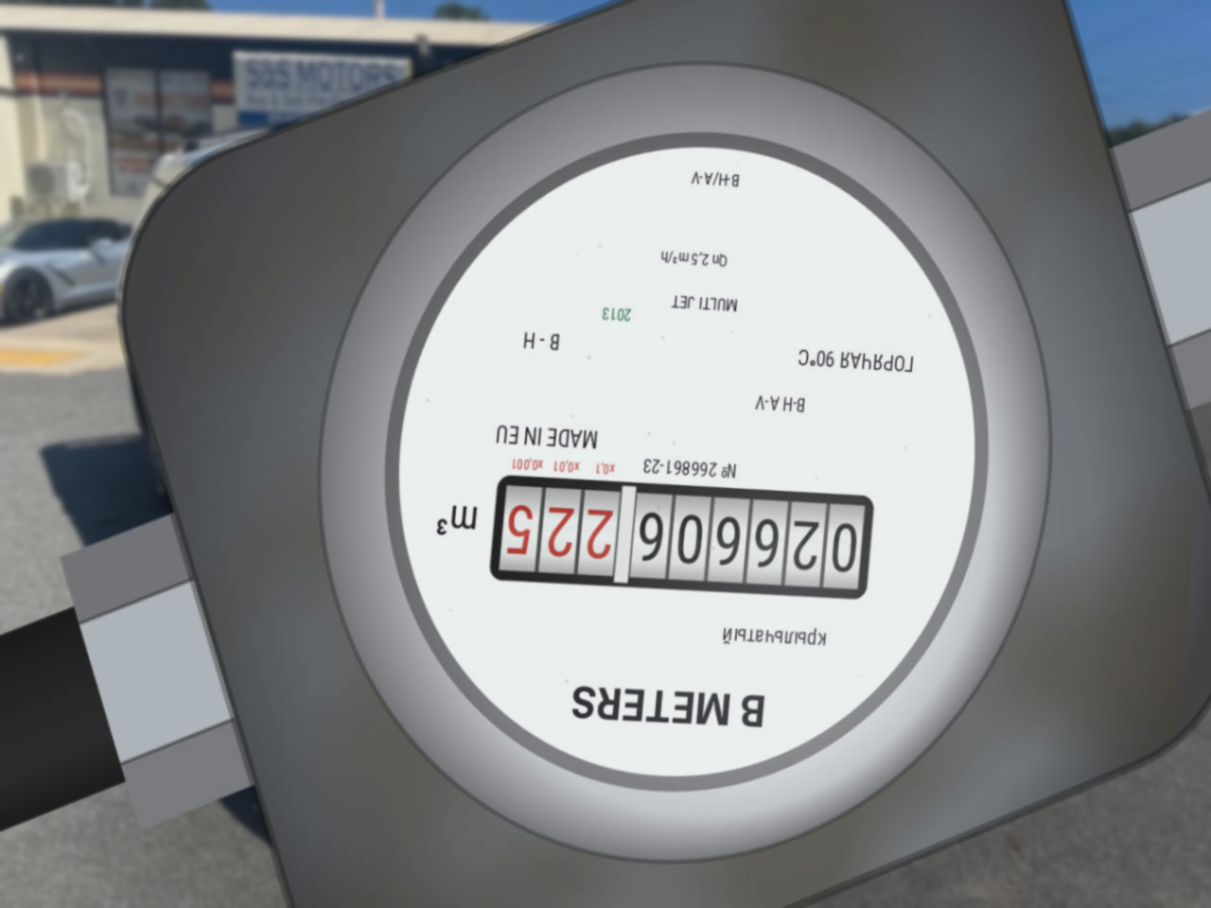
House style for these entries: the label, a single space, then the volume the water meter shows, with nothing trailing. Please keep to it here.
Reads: 26606.225 m³
